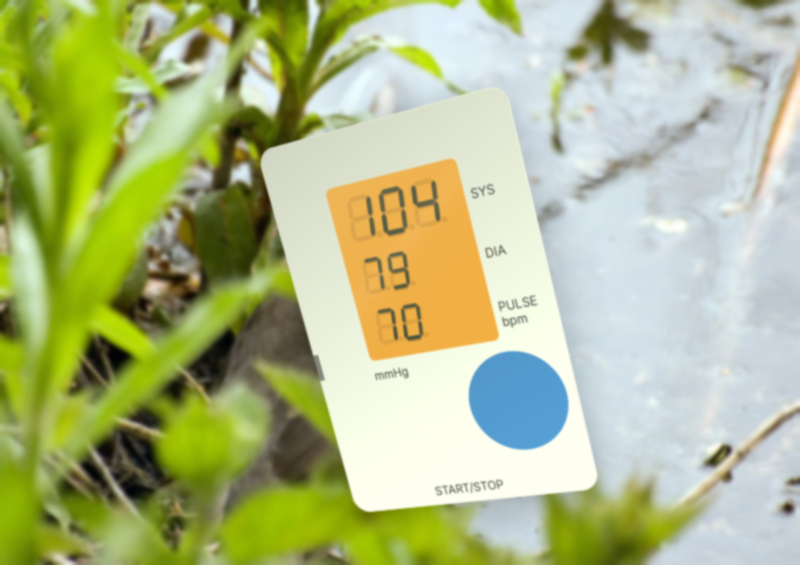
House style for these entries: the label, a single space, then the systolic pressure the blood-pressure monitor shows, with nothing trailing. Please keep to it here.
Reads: 104 mmHg
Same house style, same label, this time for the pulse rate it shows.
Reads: 70 bpm
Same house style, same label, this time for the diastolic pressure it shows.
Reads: 79 mmHg
